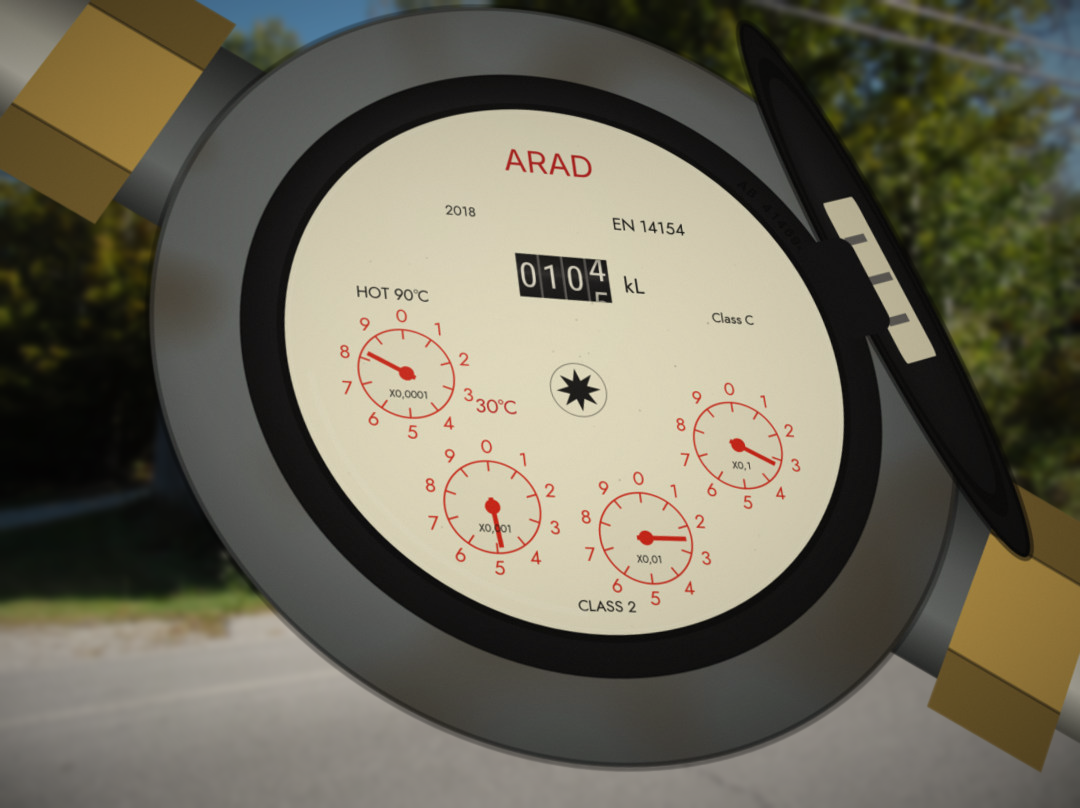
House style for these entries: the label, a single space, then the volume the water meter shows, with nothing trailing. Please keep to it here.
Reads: 104.3248 kL
